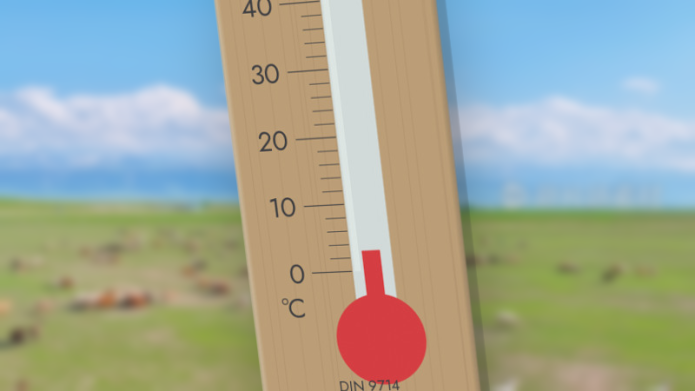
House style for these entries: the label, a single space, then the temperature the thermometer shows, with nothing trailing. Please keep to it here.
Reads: 3 °C
